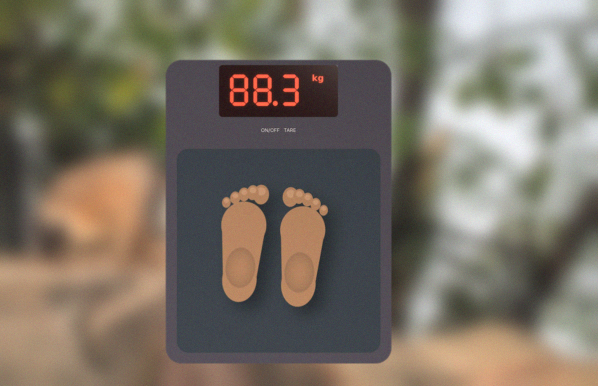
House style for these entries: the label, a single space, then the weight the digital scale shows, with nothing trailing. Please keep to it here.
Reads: 88.3 kg
